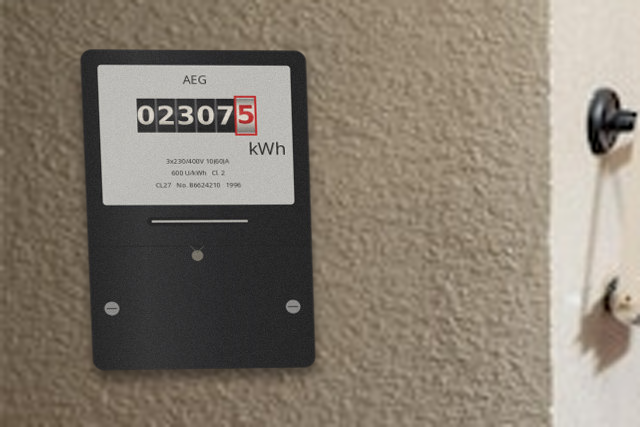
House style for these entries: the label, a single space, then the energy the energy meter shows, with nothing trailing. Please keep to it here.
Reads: 2307.5 kWh
